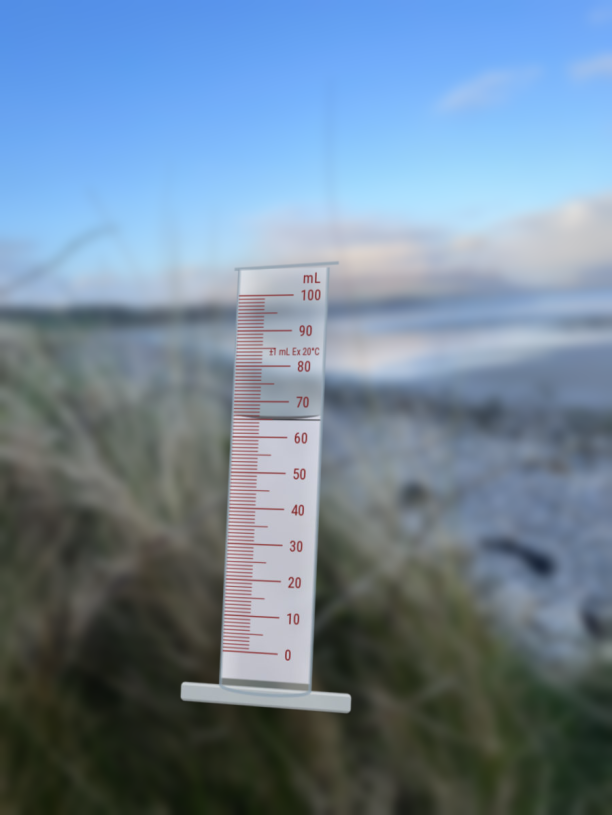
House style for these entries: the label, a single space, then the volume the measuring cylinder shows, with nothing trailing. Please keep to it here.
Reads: 65 mL
